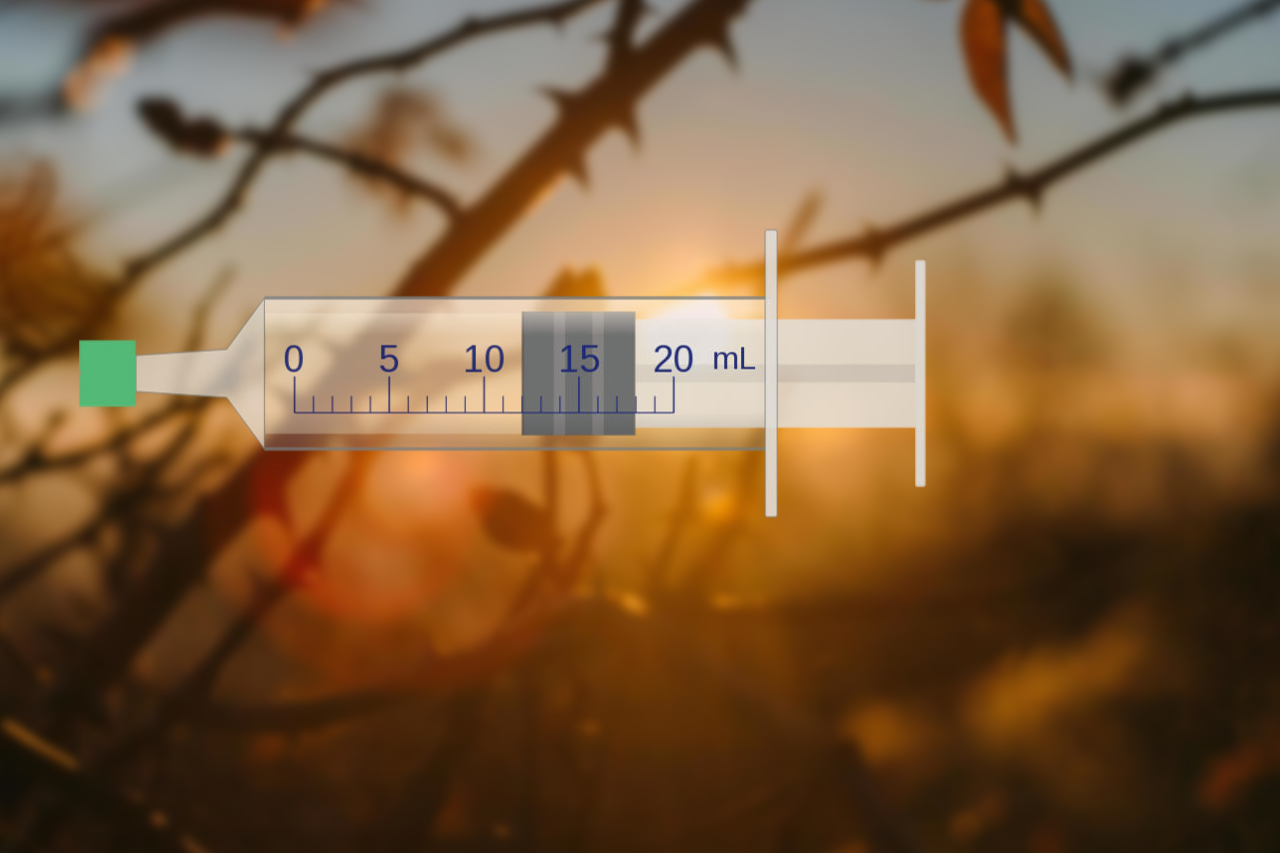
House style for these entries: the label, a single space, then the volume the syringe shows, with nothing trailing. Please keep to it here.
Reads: 12 mL
